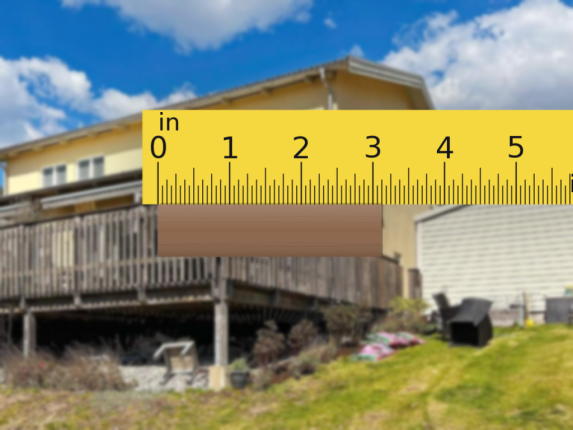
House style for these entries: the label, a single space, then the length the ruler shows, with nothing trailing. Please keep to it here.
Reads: 3.125 in
